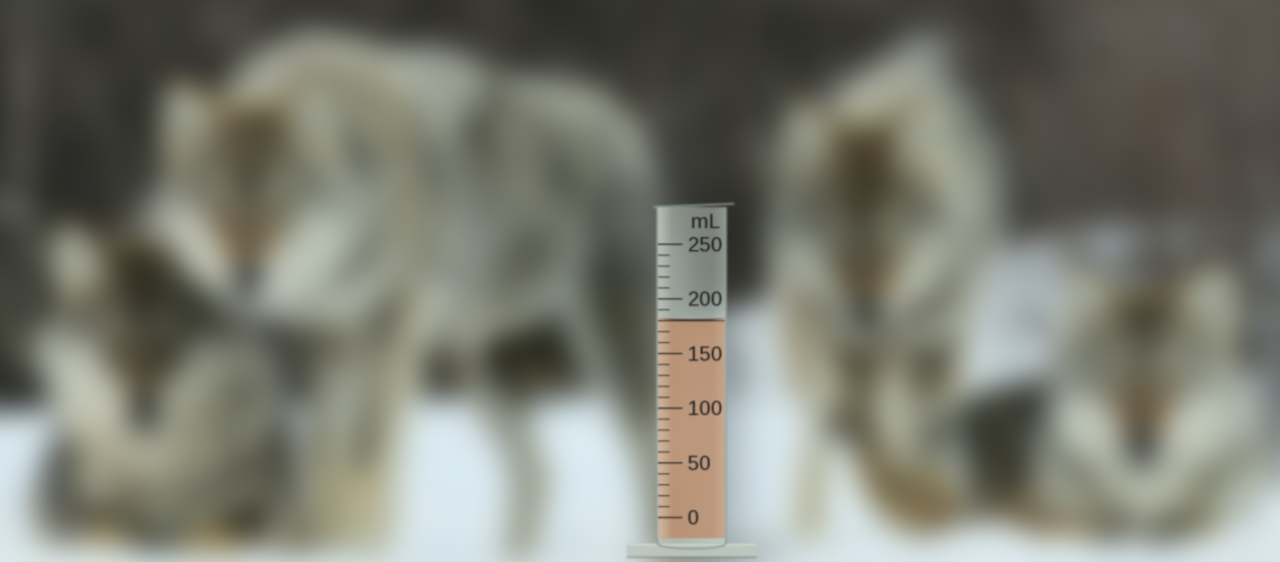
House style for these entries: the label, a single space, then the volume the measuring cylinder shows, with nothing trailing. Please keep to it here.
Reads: 180 mL
